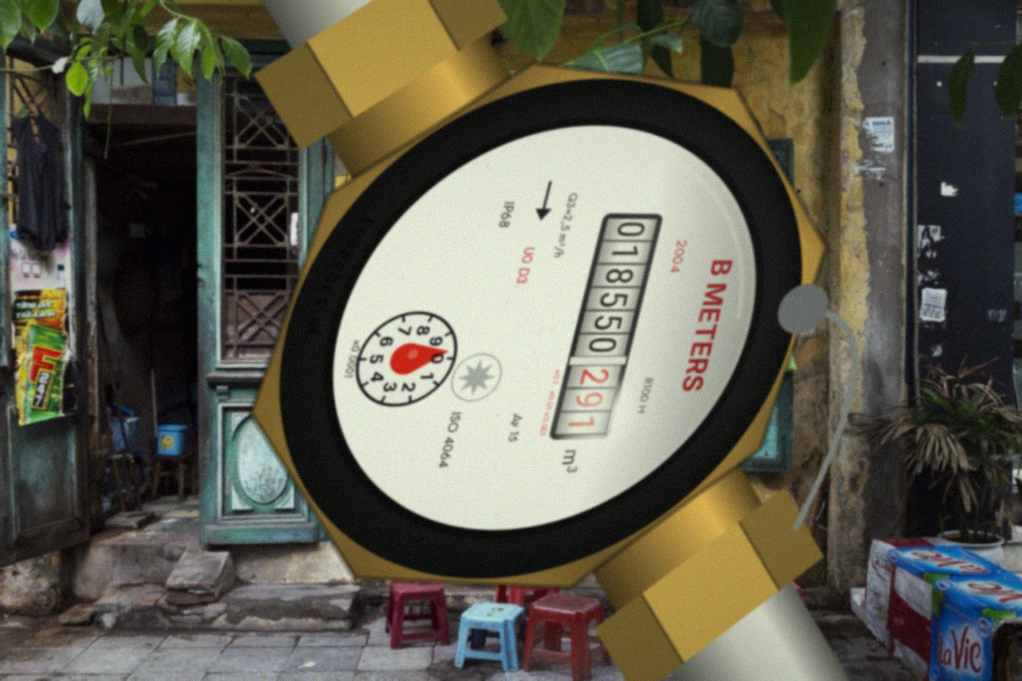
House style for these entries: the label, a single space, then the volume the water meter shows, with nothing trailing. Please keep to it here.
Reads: 18550.2909 m³
